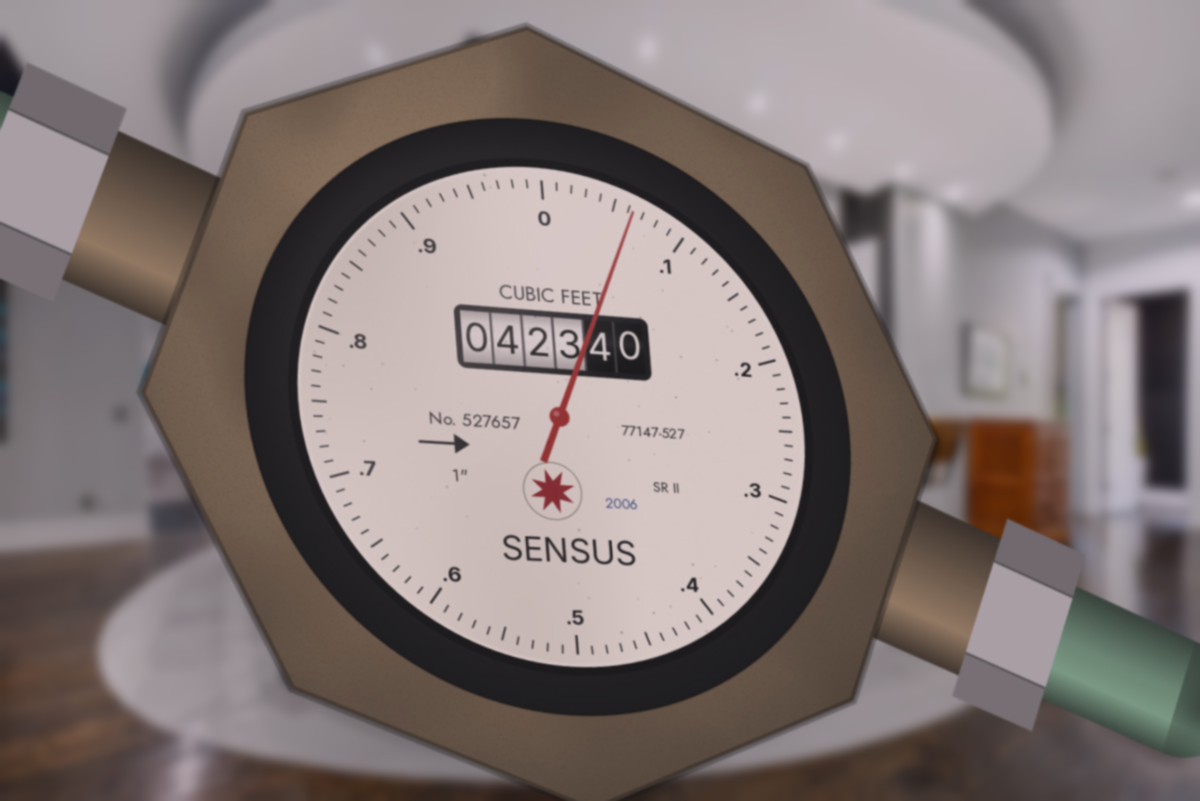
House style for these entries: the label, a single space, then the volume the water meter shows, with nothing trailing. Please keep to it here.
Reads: 42340.06 ft³
